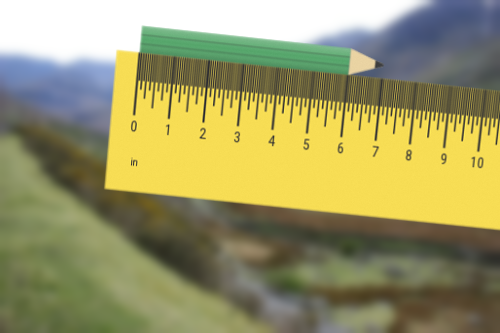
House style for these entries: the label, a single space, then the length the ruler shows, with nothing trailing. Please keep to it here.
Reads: 7 in
